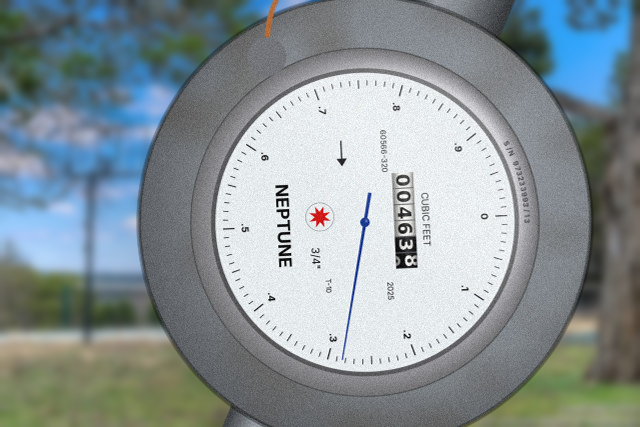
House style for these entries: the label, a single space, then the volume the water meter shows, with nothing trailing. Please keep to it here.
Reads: 4638.28 ft³
